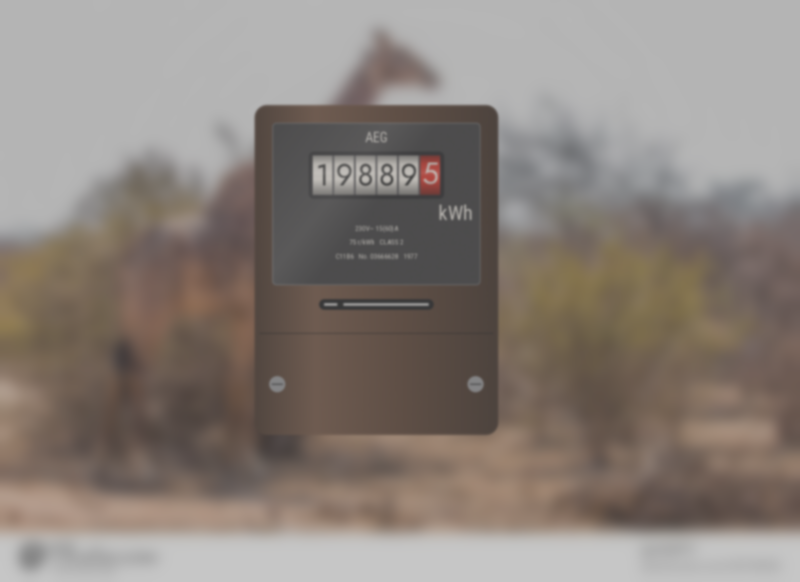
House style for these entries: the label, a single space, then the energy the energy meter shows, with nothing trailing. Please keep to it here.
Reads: 19889.5 kWh
